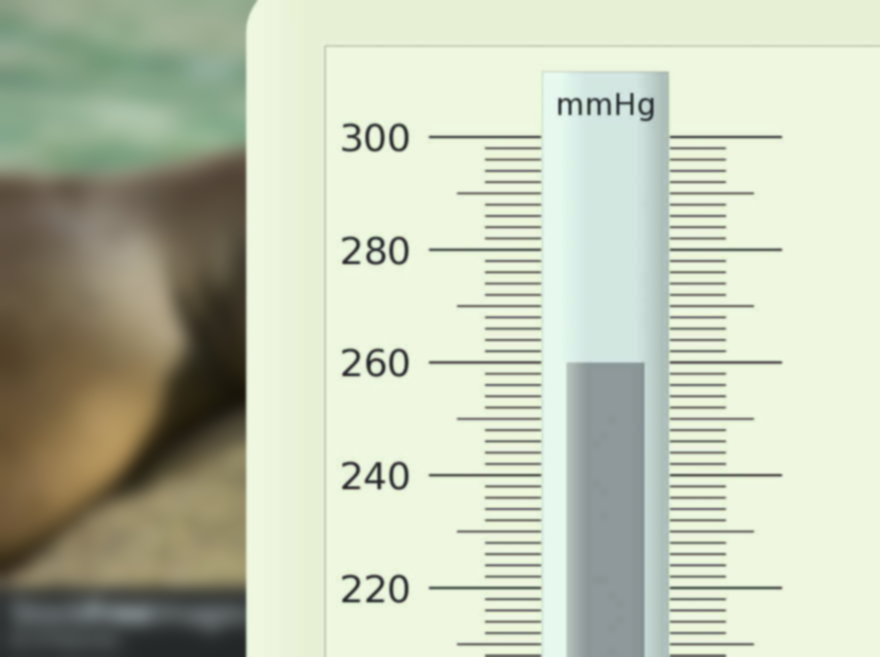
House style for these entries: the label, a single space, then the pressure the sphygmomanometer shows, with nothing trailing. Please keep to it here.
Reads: 260 mmHg
